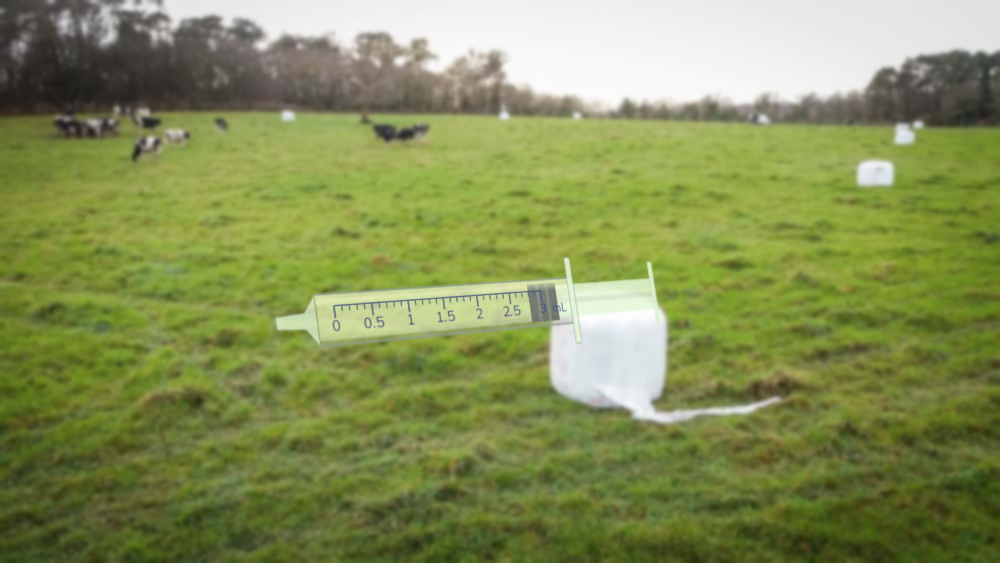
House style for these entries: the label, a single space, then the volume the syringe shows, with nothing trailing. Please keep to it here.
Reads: 2.8 mL
